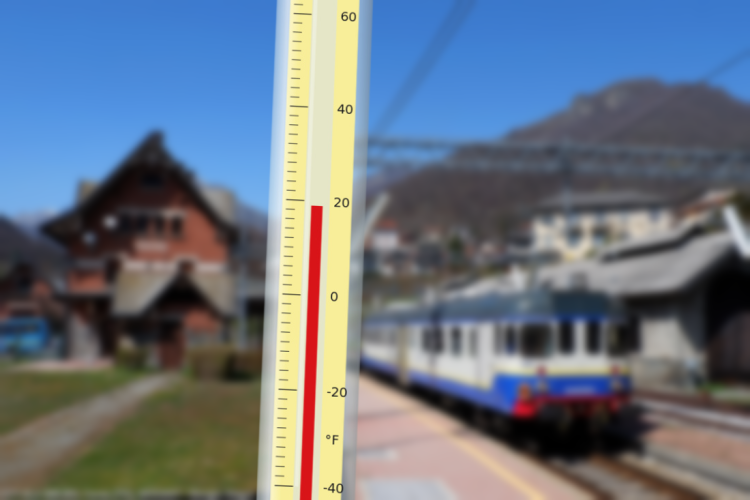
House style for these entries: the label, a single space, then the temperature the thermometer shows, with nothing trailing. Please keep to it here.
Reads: 19 °F
